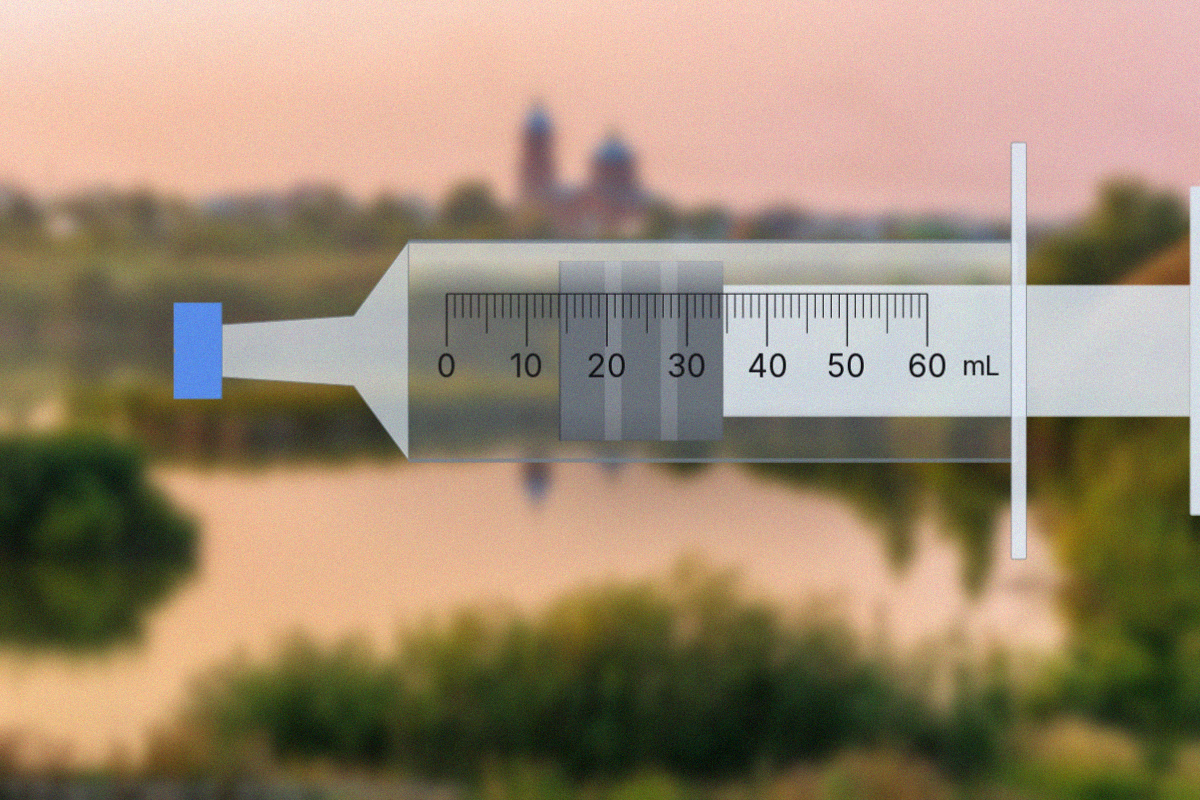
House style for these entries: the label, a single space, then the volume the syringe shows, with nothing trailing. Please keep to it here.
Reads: 14 mL
